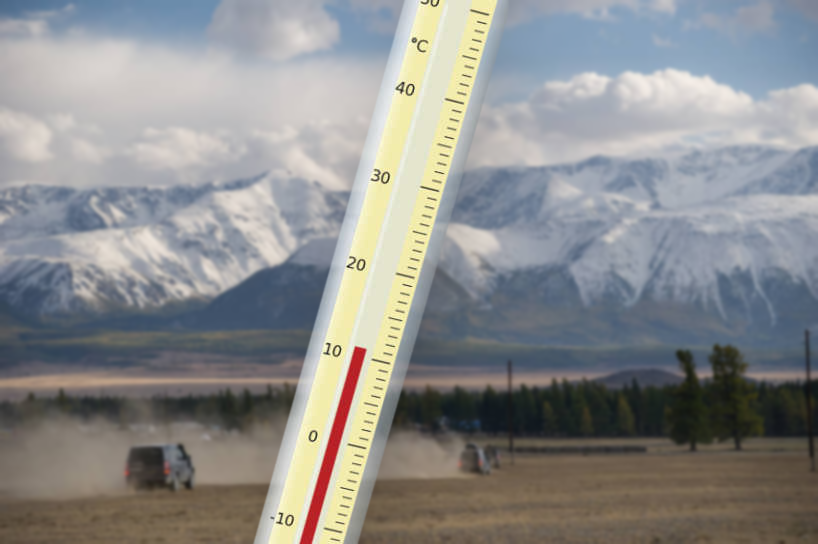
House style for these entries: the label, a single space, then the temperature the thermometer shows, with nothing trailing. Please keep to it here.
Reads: 11 °C
